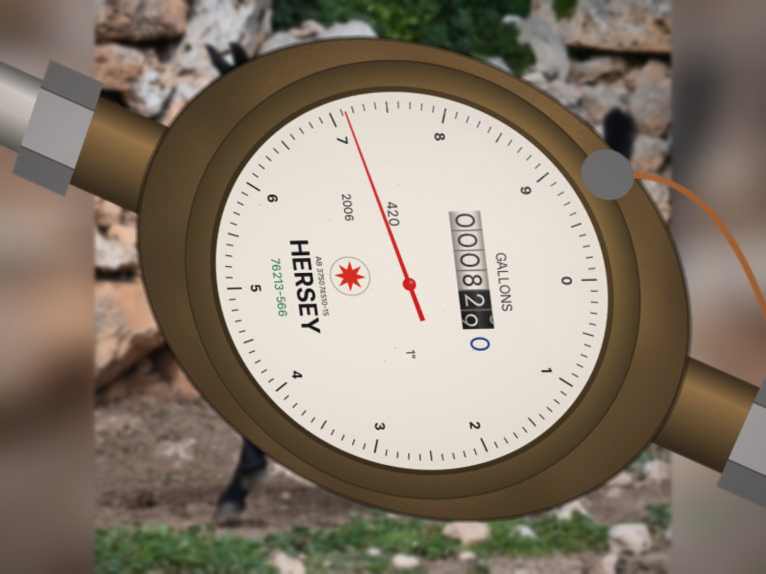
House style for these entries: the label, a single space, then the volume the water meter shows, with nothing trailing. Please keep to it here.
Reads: 8287.1 gal
